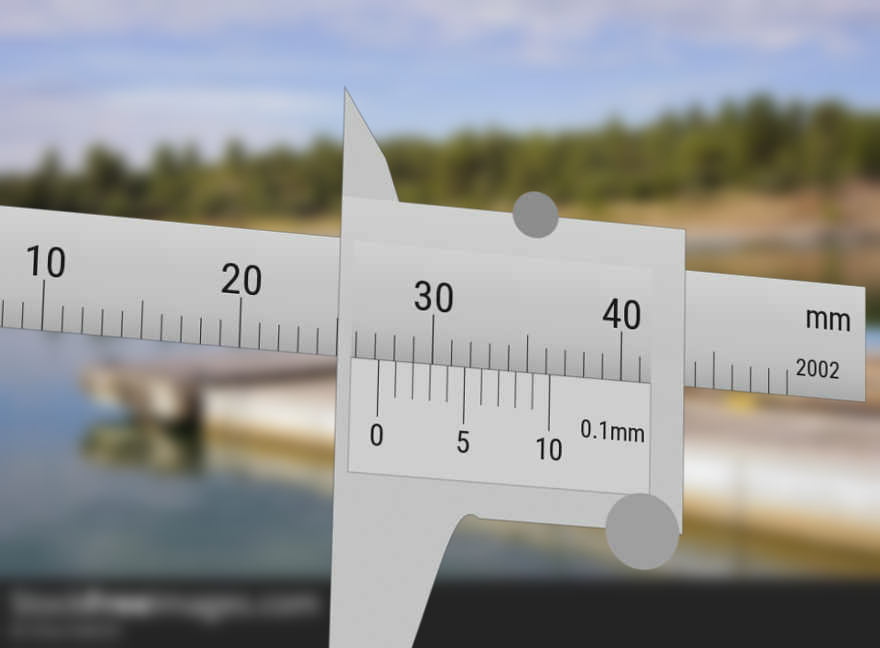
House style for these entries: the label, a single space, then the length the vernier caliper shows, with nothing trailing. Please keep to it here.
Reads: 27.2 mm
